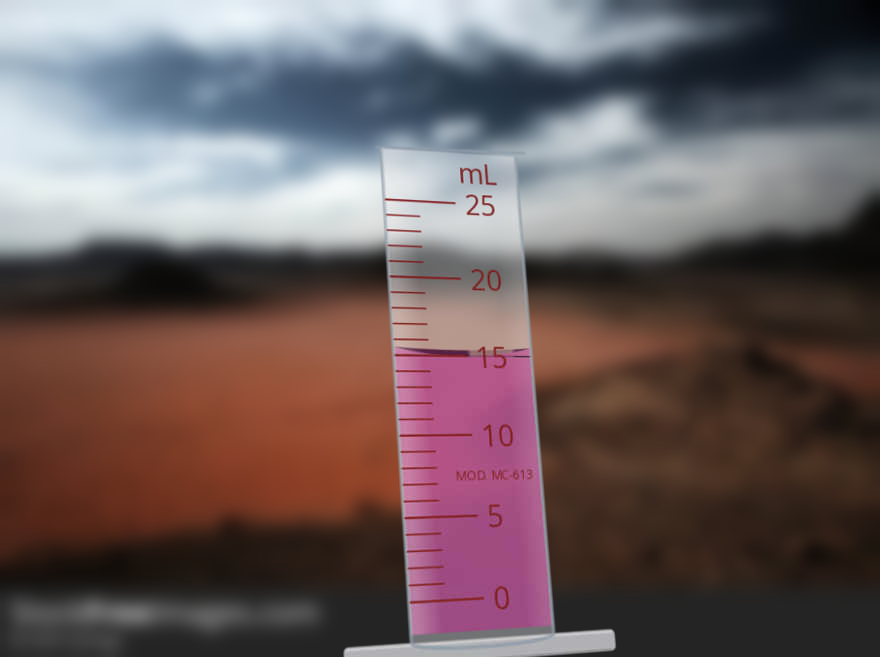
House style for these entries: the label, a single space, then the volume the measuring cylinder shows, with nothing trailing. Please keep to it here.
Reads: 15 mL
